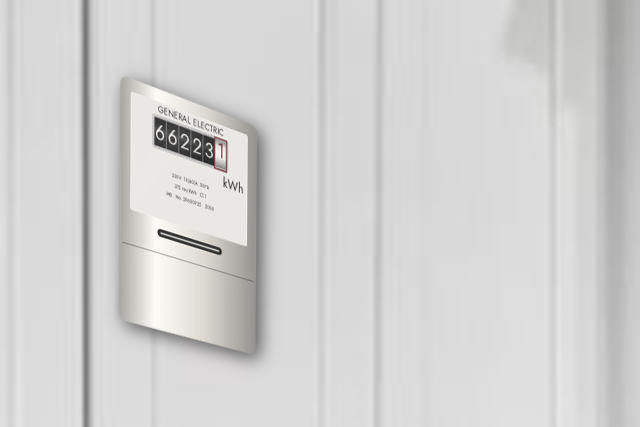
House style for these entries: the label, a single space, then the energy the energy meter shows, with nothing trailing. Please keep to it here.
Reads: 66223.1 kWh
